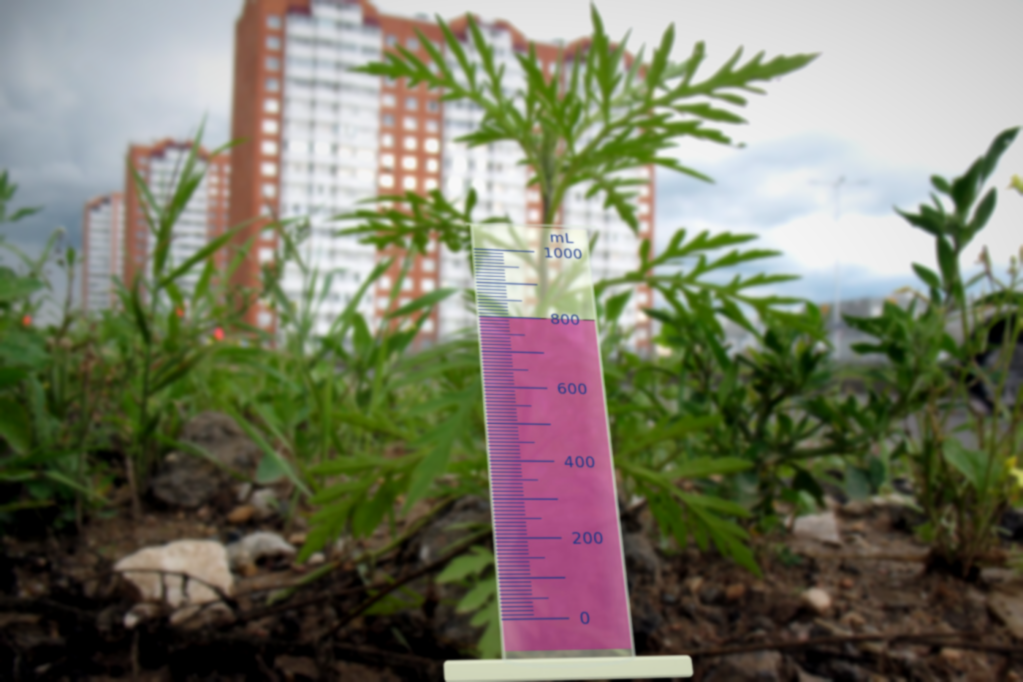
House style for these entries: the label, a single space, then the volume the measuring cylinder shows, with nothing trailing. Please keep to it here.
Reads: 800 mL
